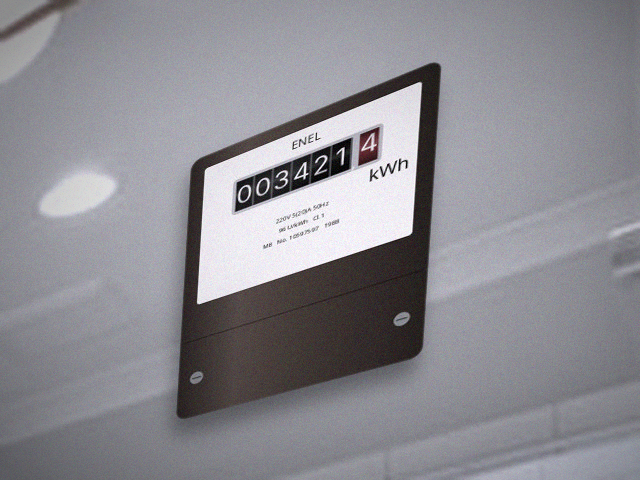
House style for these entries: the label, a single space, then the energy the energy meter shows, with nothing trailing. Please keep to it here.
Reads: 3421.4 kWh
